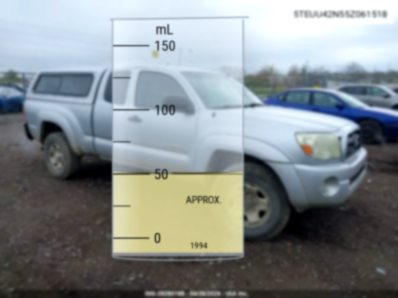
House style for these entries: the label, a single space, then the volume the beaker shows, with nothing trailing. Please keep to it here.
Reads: 50 mL
